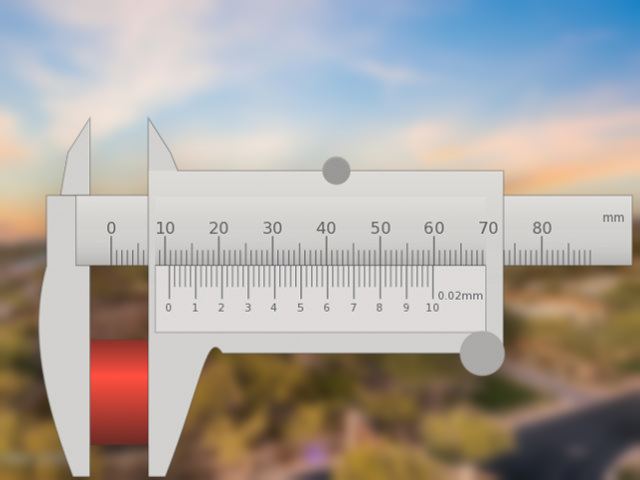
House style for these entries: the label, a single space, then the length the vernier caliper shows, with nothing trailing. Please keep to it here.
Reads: 10.8 mm
